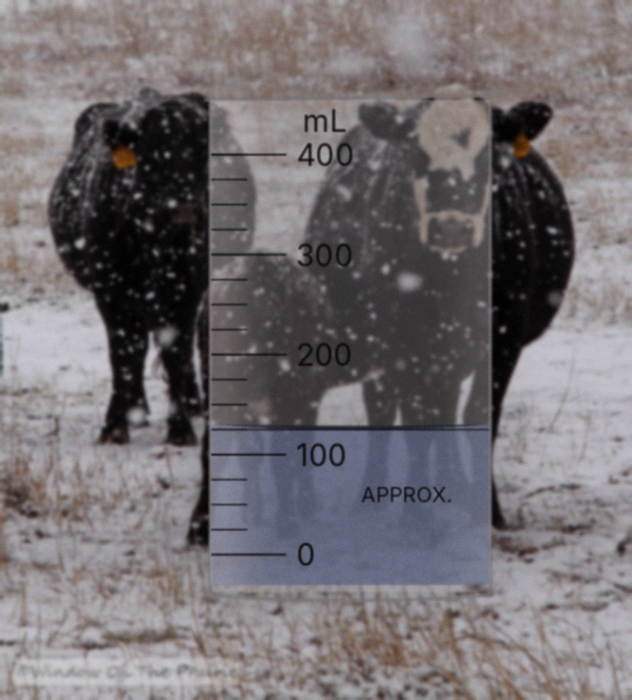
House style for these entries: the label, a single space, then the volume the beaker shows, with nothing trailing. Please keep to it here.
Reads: 125 mL
